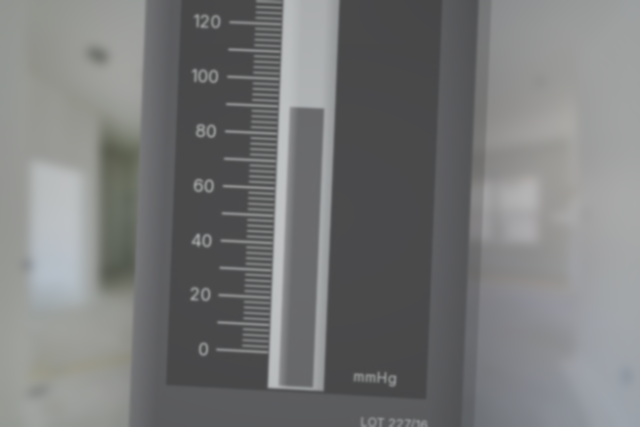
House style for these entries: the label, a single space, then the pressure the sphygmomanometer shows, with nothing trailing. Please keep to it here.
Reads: 90 mmHg
